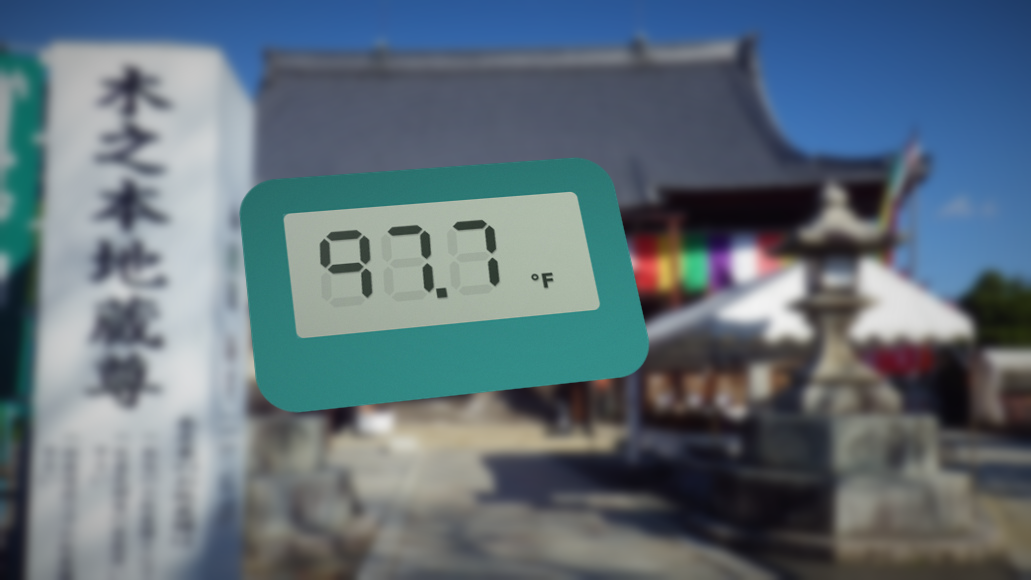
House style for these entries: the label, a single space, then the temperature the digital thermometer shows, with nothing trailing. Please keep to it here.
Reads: 97.7 °F
